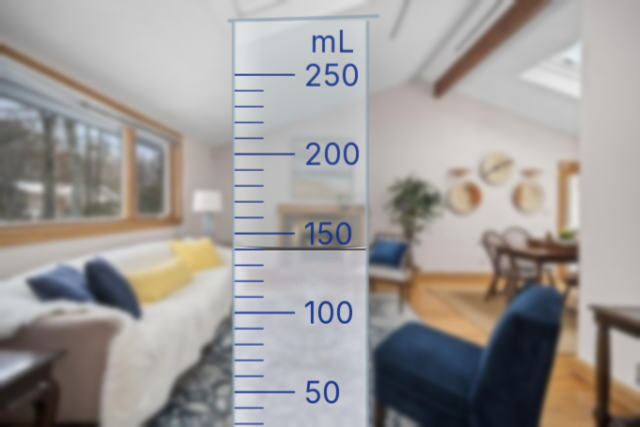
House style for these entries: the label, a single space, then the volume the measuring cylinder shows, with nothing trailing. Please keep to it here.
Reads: 140 mL
